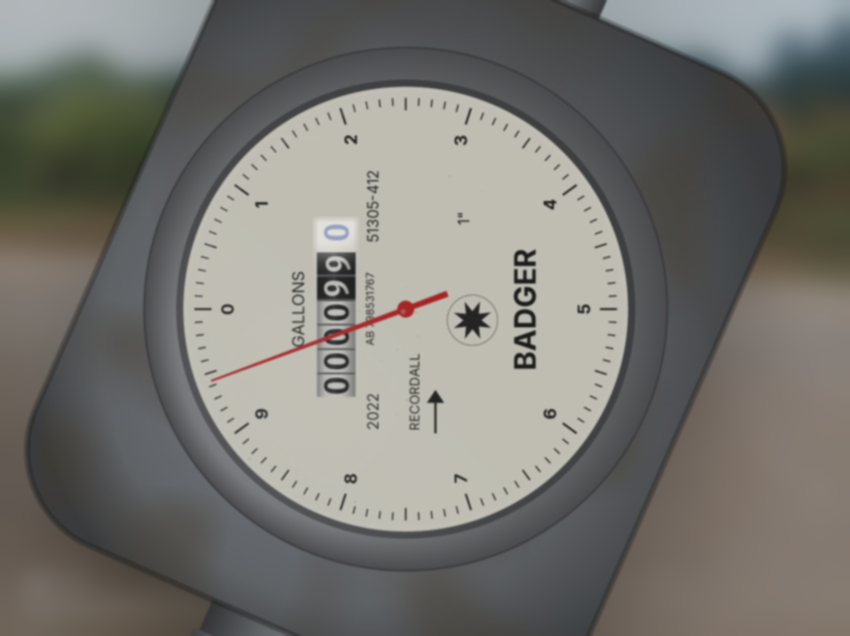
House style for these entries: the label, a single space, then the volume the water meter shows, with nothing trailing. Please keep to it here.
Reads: 989.4 gal
